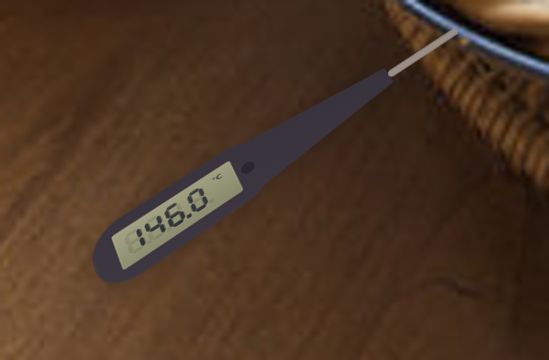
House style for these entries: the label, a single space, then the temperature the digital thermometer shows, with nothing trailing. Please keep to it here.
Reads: 146.0 °C
